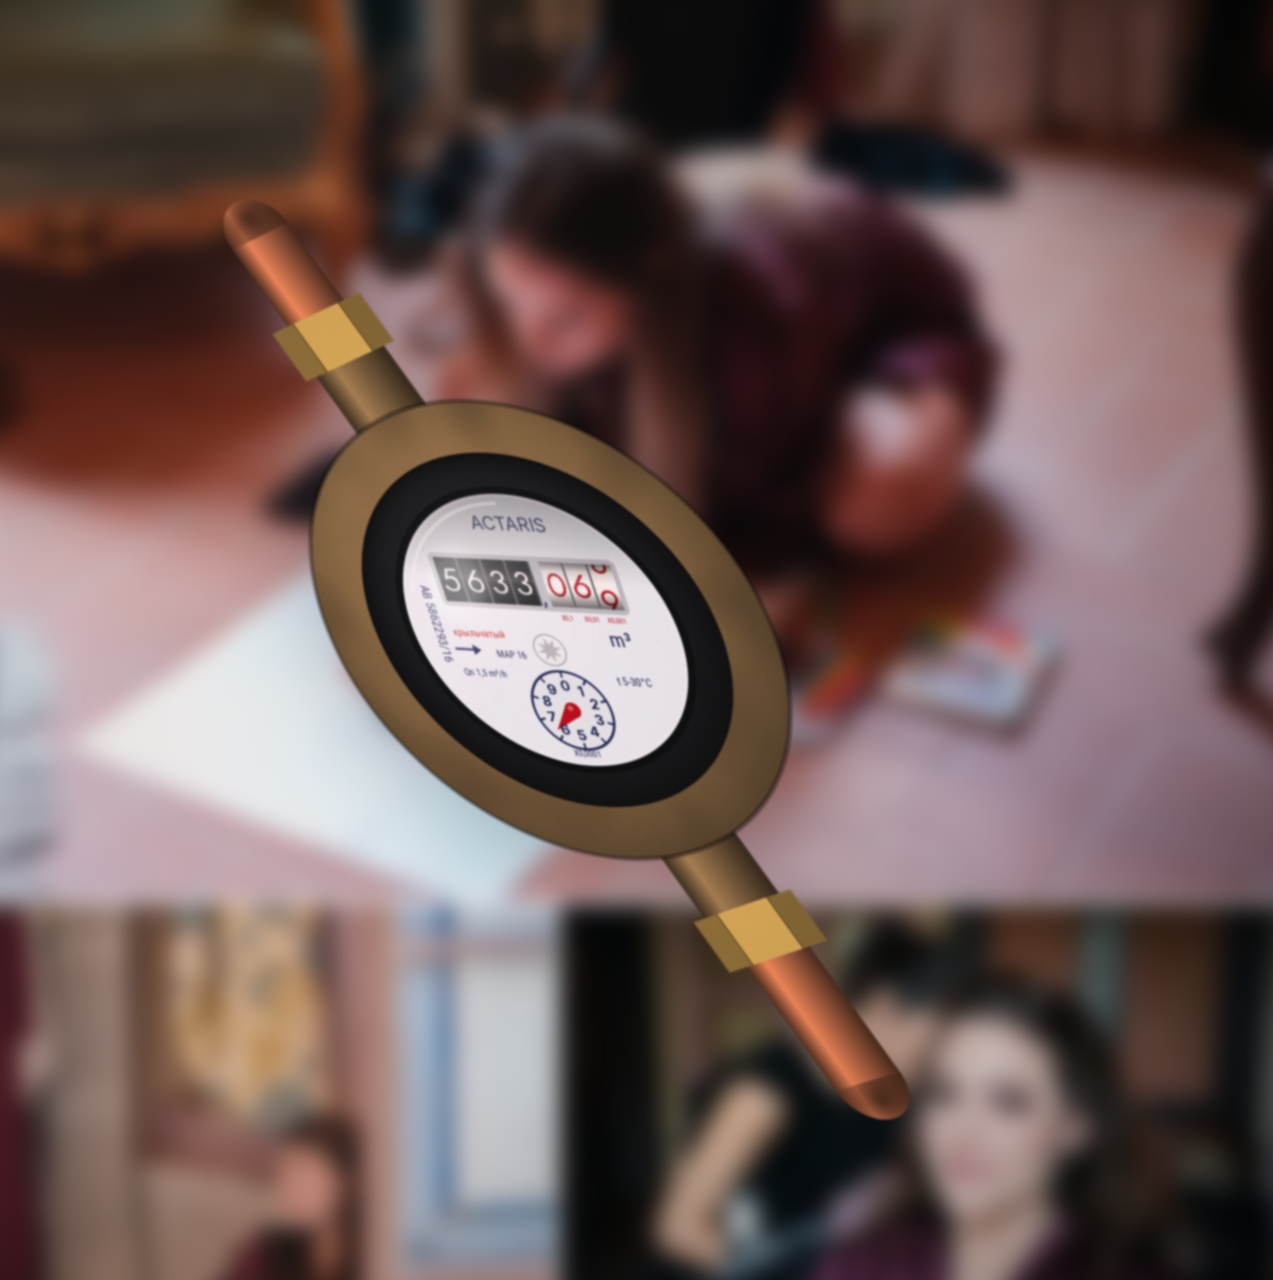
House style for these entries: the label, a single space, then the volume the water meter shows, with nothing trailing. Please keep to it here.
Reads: 5633.0686 m³
